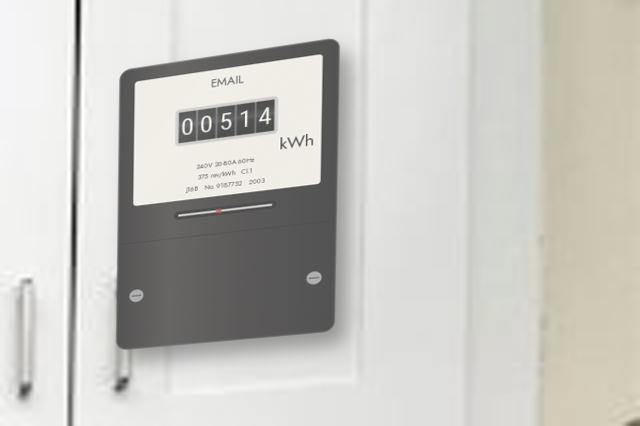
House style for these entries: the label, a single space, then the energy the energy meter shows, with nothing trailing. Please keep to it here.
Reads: 514 kWh
